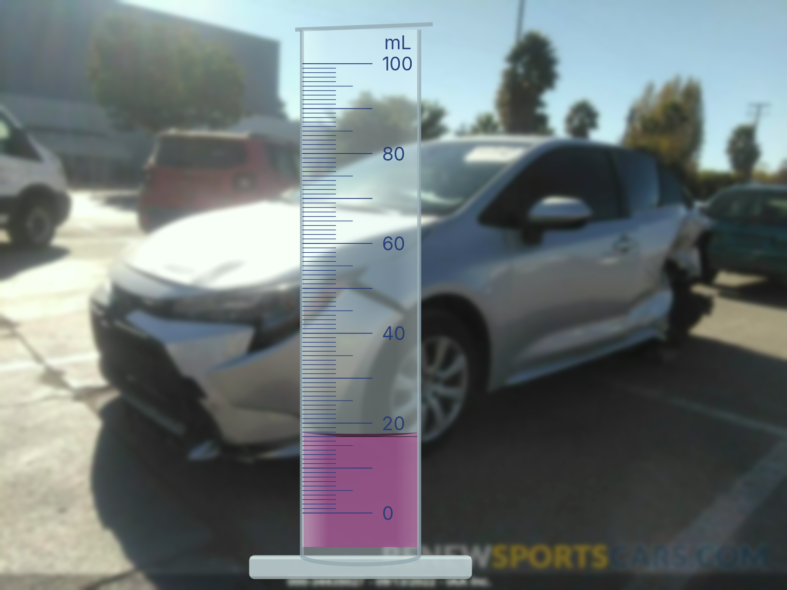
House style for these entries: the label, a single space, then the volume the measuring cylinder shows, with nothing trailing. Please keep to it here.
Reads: 17 mL
